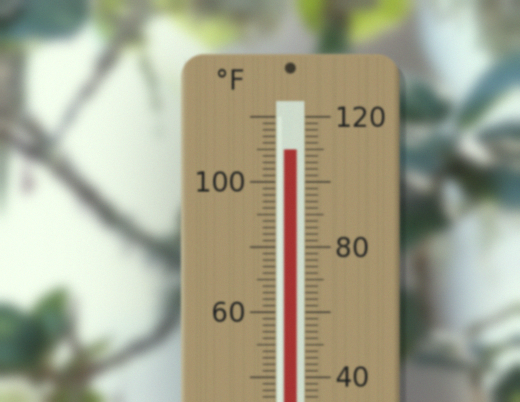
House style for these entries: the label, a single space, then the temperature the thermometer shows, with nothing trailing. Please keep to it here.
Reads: 110 °F
